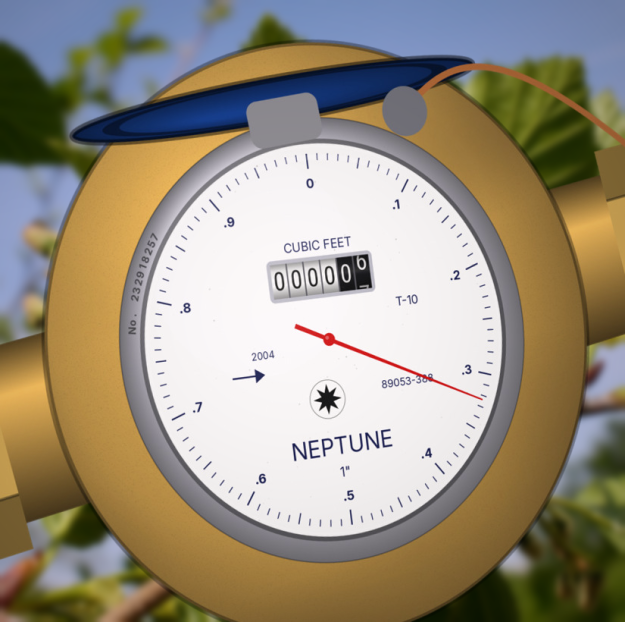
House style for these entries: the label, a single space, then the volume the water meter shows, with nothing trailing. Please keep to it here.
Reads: 6.32 ft³
